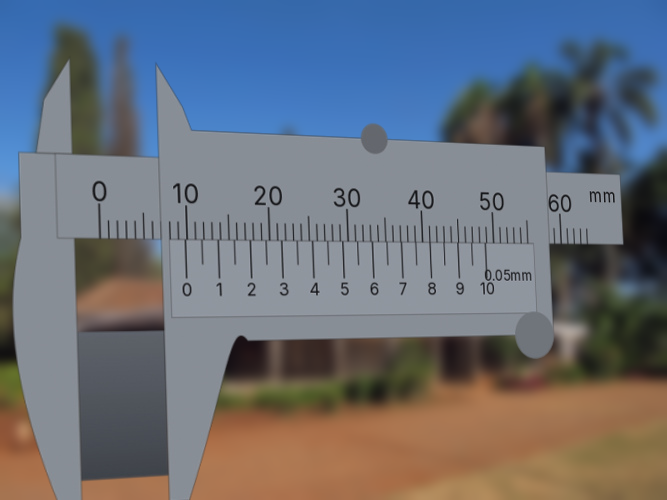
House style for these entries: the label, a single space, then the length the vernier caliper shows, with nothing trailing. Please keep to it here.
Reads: 9.8 mm
